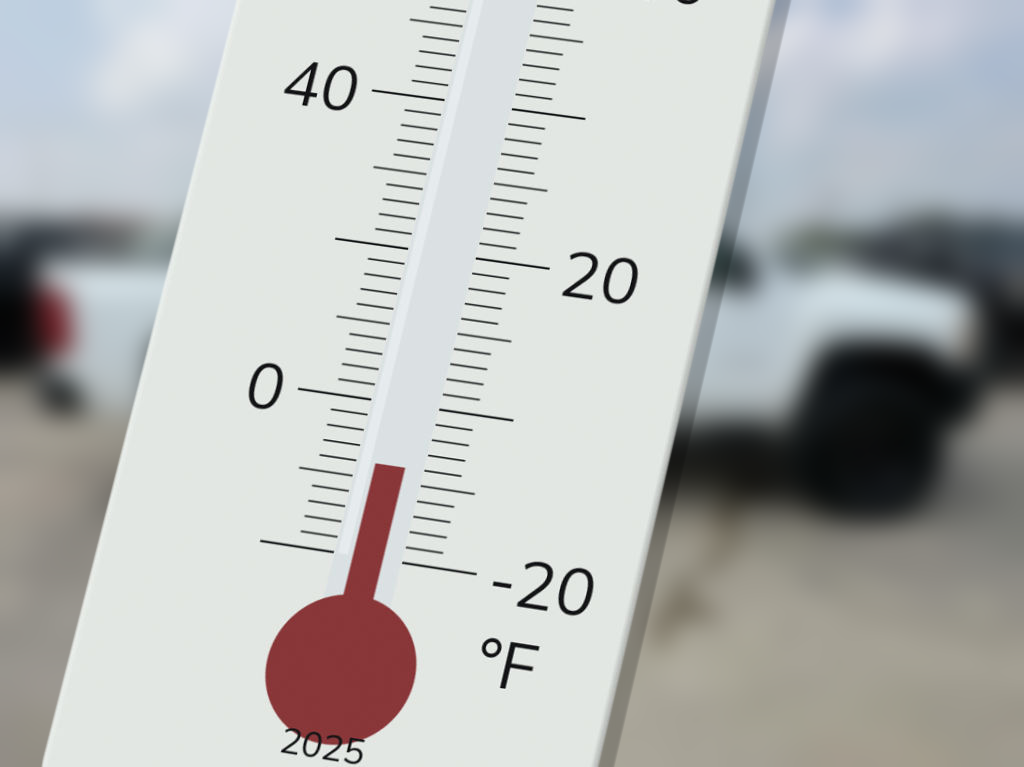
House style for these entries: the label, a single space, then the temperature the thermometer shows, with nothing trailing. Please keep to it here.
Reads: -8 °F
